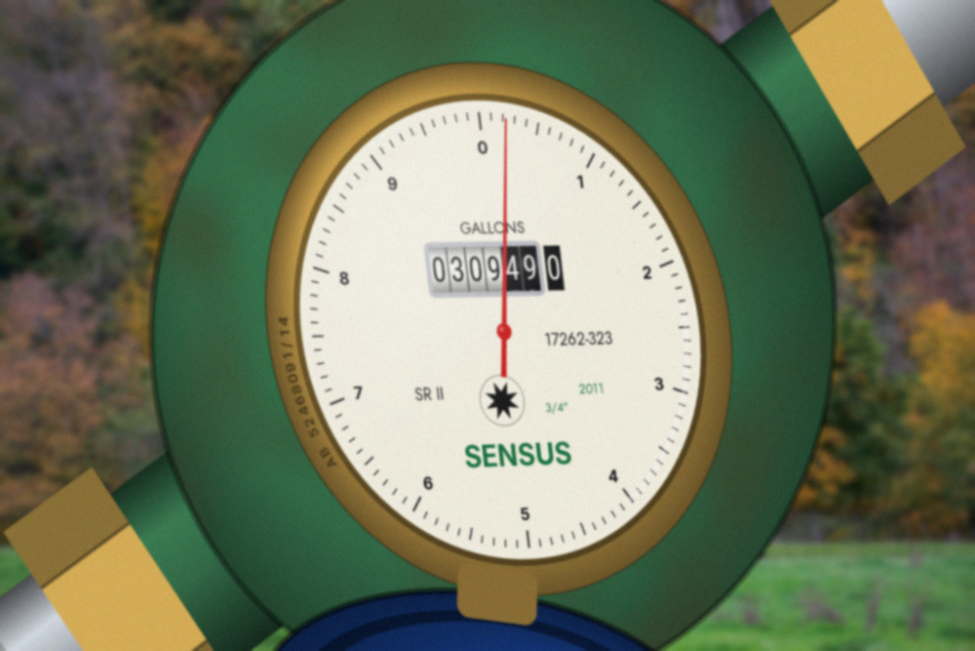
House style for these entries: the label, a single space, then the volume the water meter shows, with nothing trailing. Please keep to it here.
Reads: 309490.2 gal
